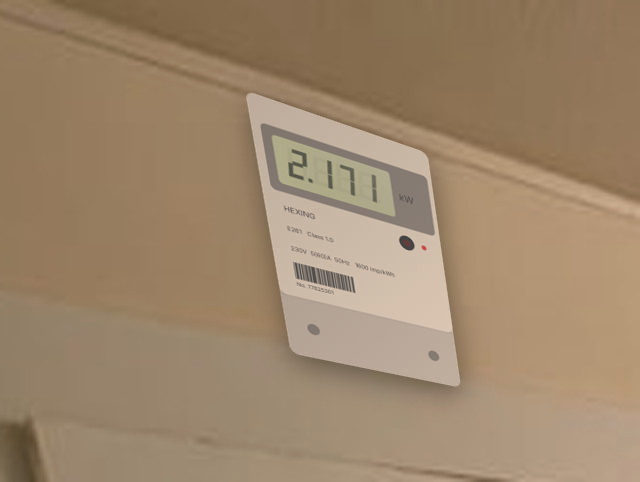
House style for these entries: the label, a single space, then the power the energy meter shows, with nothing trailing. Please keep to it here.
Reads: 2.171 kW
